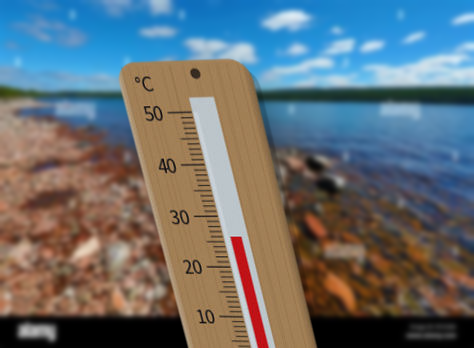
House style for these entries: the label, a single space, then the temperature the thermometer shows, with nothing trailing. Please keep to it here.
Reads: 26 °C
